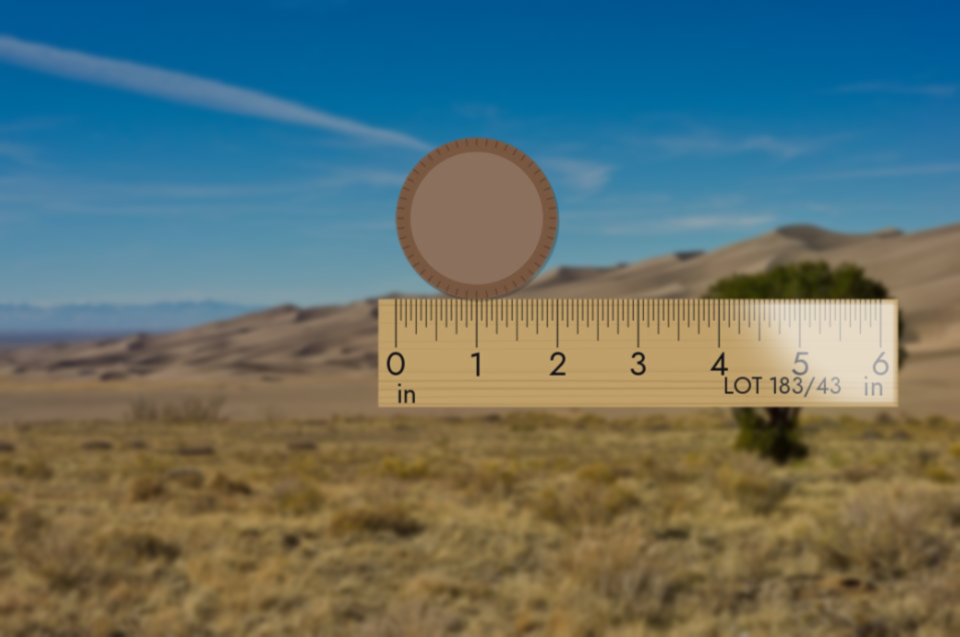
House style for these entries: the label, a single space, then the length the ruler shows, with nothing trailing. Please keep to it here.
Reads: 2 in
